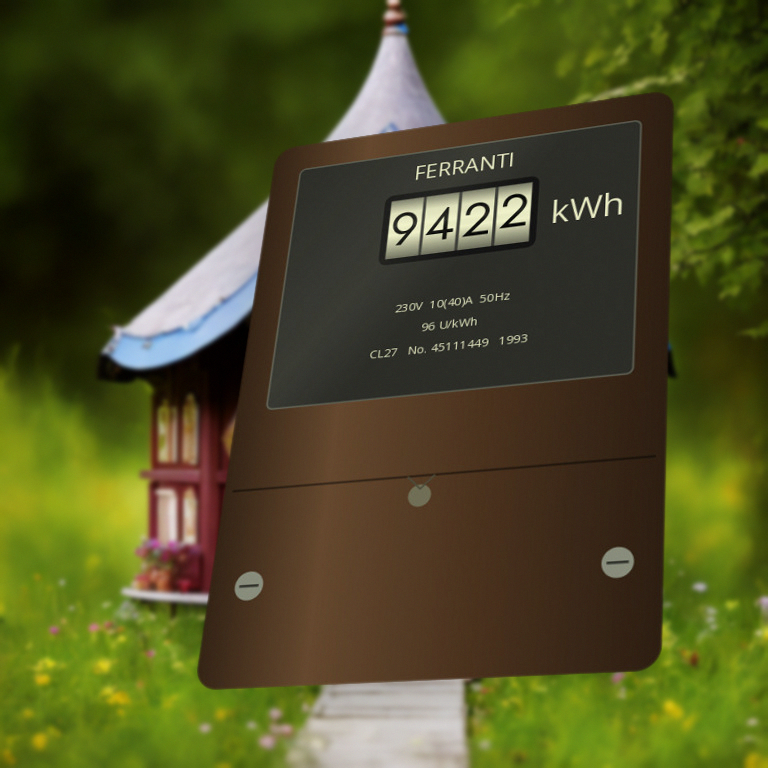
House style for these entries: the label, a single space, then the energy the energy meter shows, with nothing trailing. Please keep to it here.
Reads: 9422 kWh
